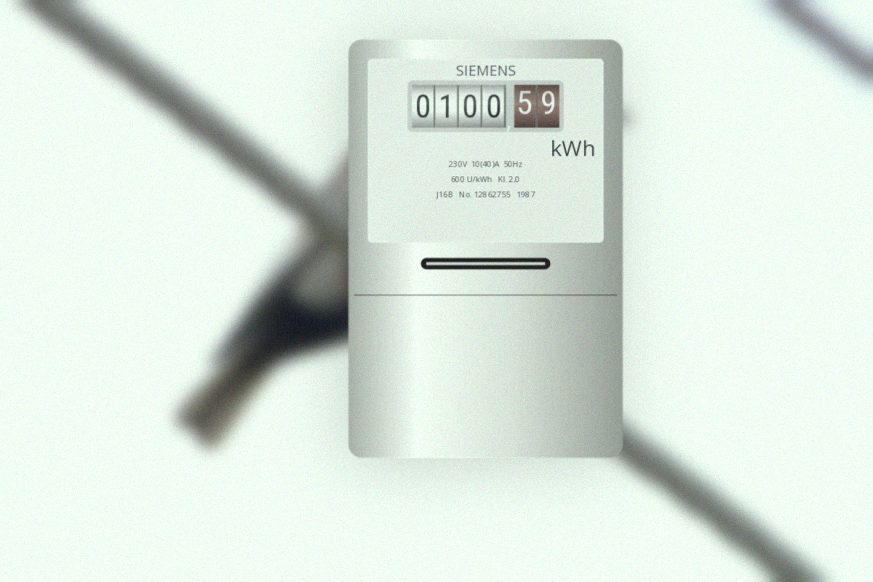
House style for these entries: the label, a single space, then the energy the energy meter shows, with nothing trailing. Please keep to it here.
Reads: 100.59 kWh
